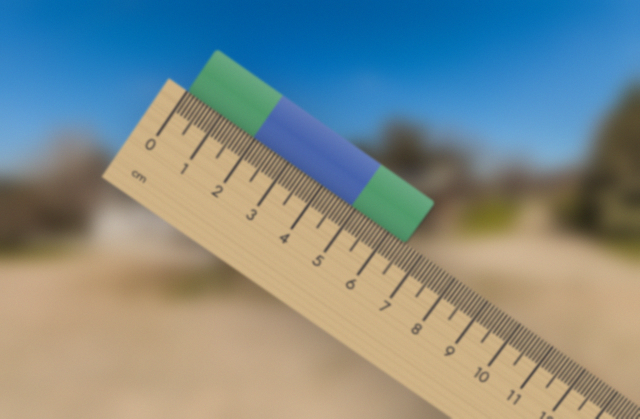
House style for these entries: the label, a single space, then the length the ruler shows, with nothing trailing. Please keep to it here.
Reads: 6.5 cm
